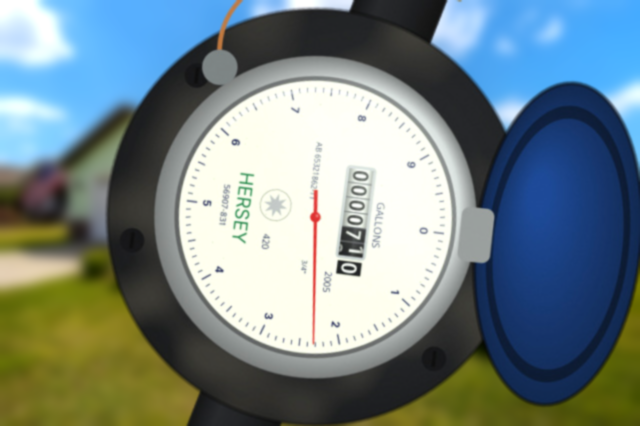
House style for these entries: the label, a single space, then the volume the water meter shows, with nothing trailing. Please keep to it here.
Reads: 712.3 gal
